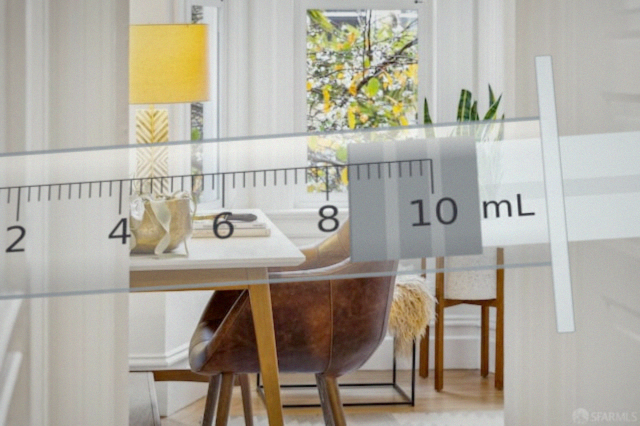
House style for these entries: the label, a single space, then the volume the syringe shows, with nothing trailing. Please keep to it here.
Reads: 8.4 mL
